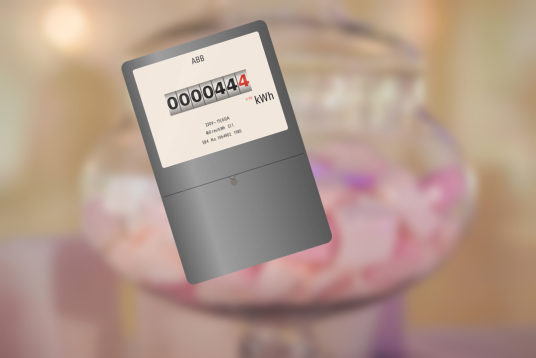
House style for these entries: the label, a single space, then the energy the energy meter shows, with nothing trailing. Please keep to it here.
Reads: 44.4 kWh
